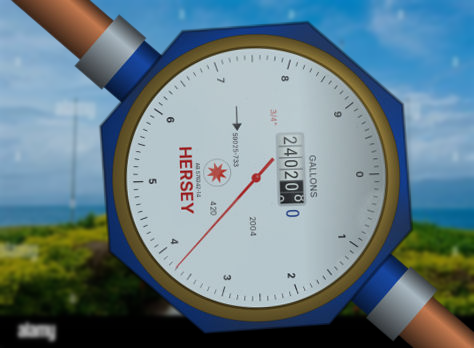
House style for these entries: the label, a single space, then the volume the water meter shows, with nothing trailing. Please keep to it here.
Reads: 2402083.7 gal
